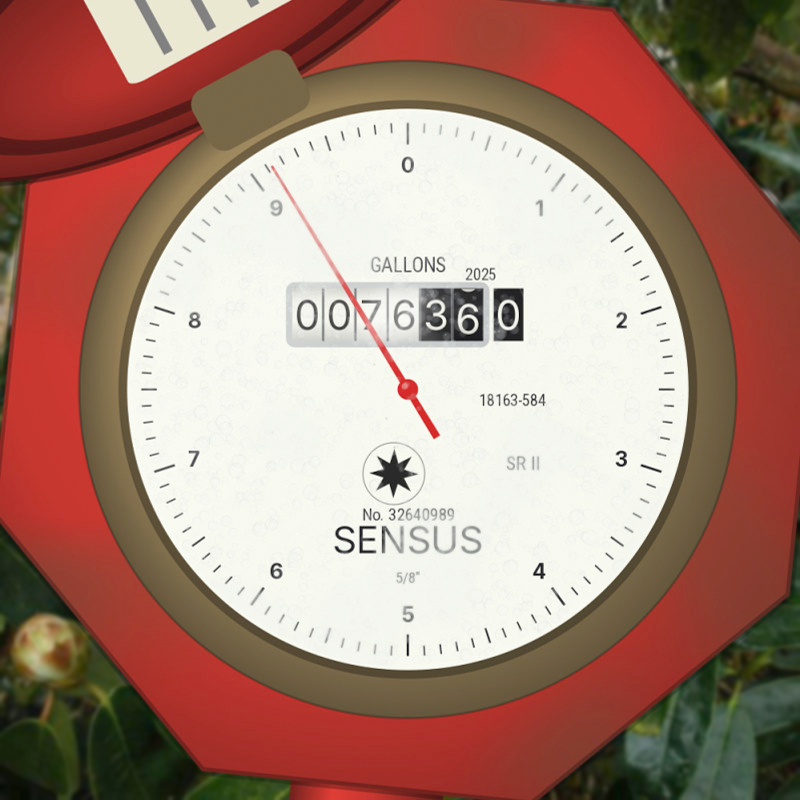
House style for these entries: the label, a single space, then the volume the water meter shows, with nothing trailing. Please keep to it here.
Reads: 76359.1 gal
